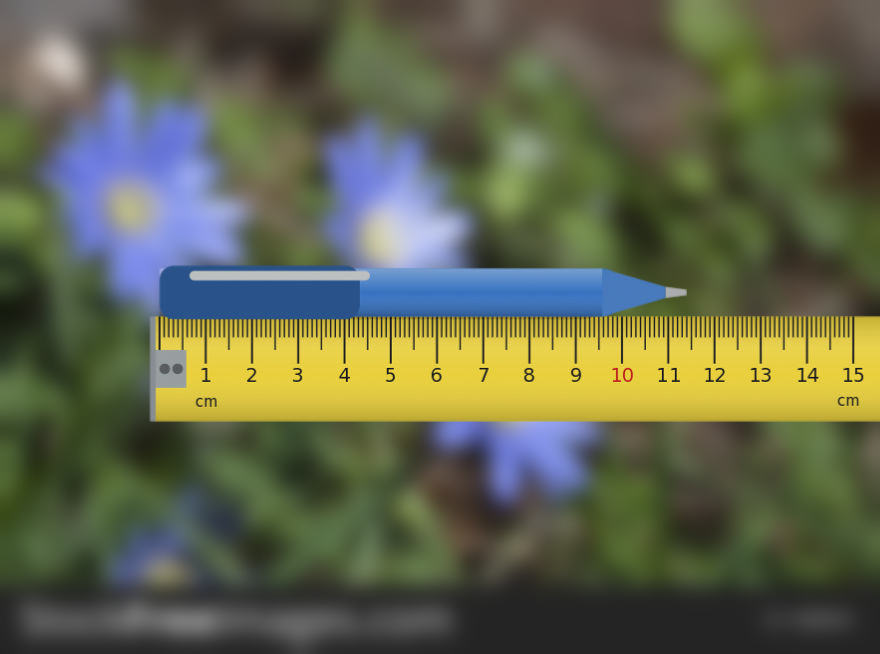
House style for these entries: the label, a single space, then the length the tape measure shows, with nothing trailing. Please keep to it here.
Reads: 11.4 cm
